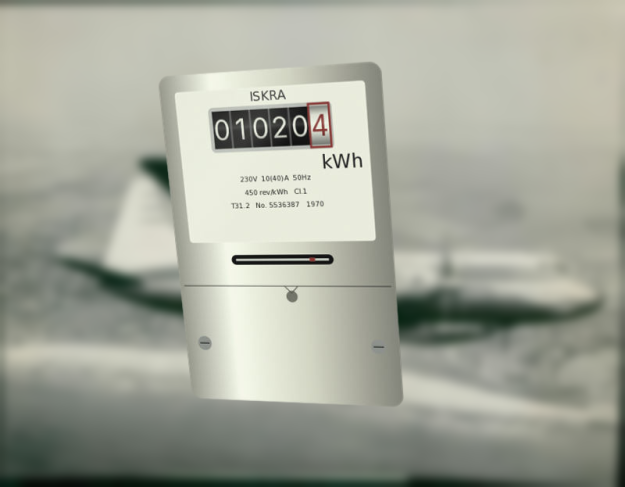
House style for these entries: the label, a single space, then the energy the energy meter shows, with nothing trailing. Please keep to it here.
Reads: 1020.4 kWh
